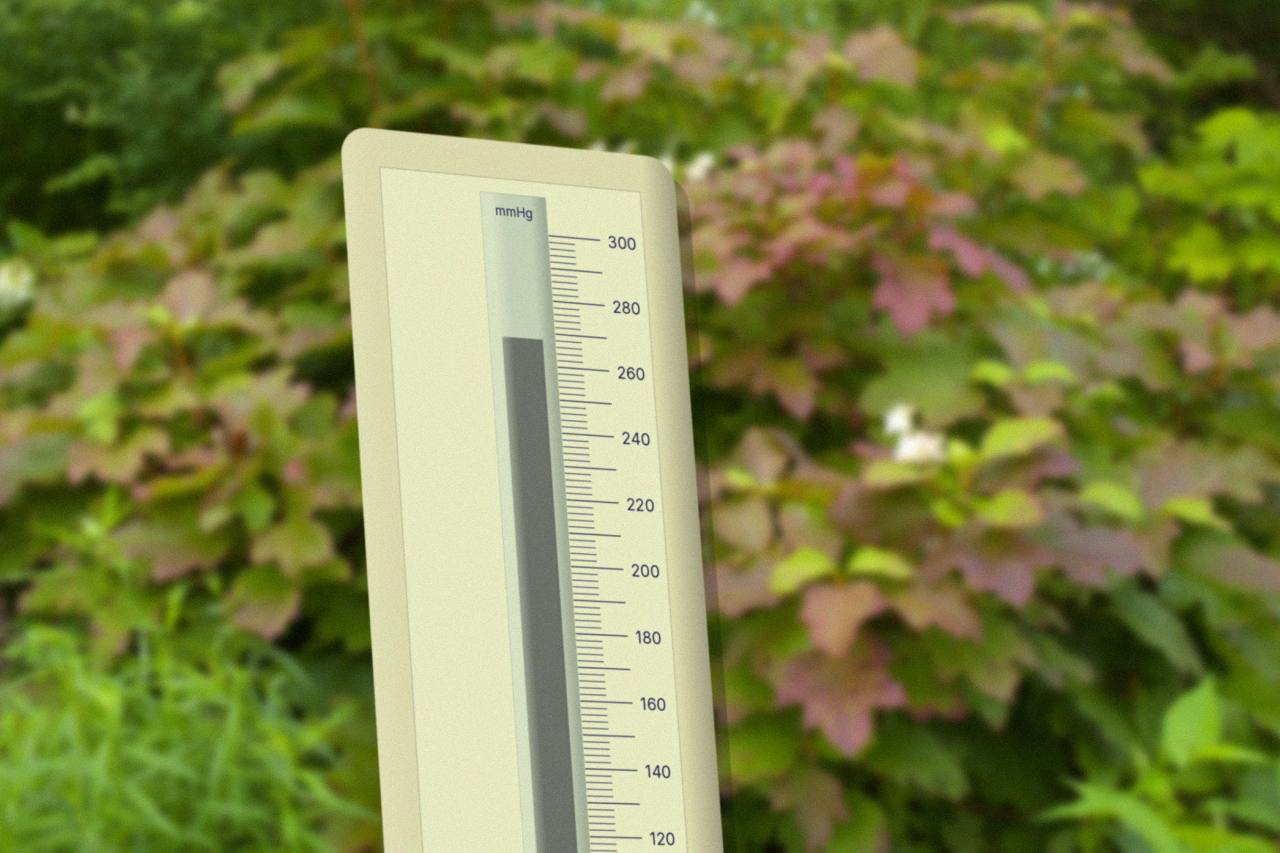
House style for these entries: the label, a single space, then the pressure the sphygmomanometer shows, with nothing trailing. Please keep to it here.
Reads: 268 mmHg
